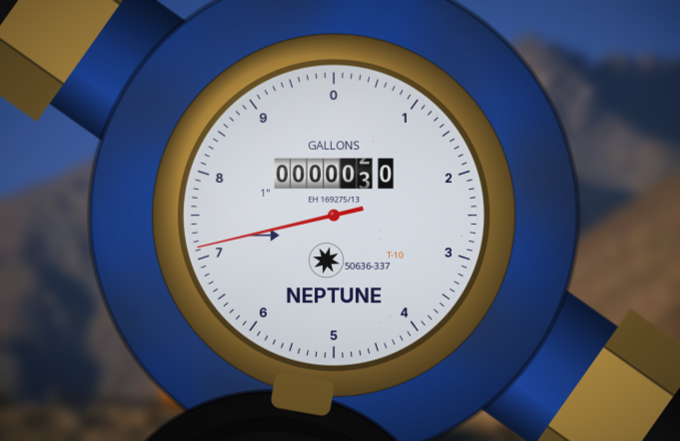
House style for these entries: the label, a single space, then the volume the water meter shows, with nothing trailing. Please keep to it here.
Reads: 27.1 gal
